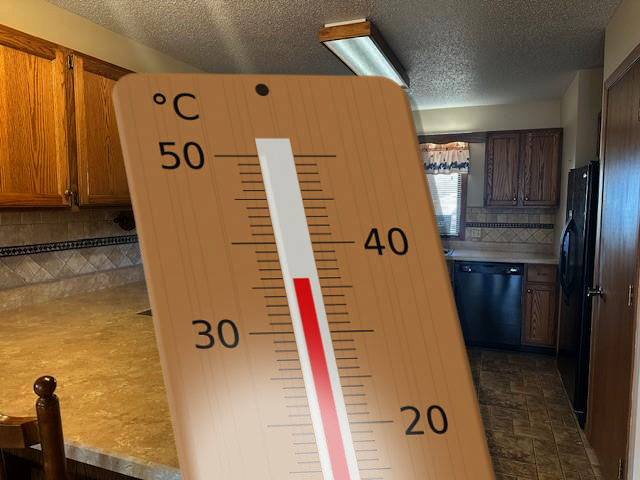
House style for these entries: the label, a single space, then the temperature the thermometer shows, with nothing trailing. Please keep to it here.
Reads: 36 °C
